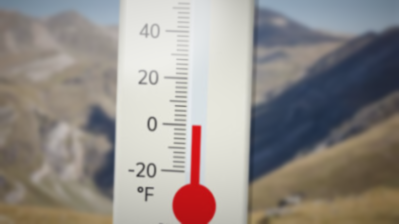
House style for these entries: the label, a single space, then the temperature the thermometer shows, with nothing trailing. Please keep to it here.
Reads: 0 °F
